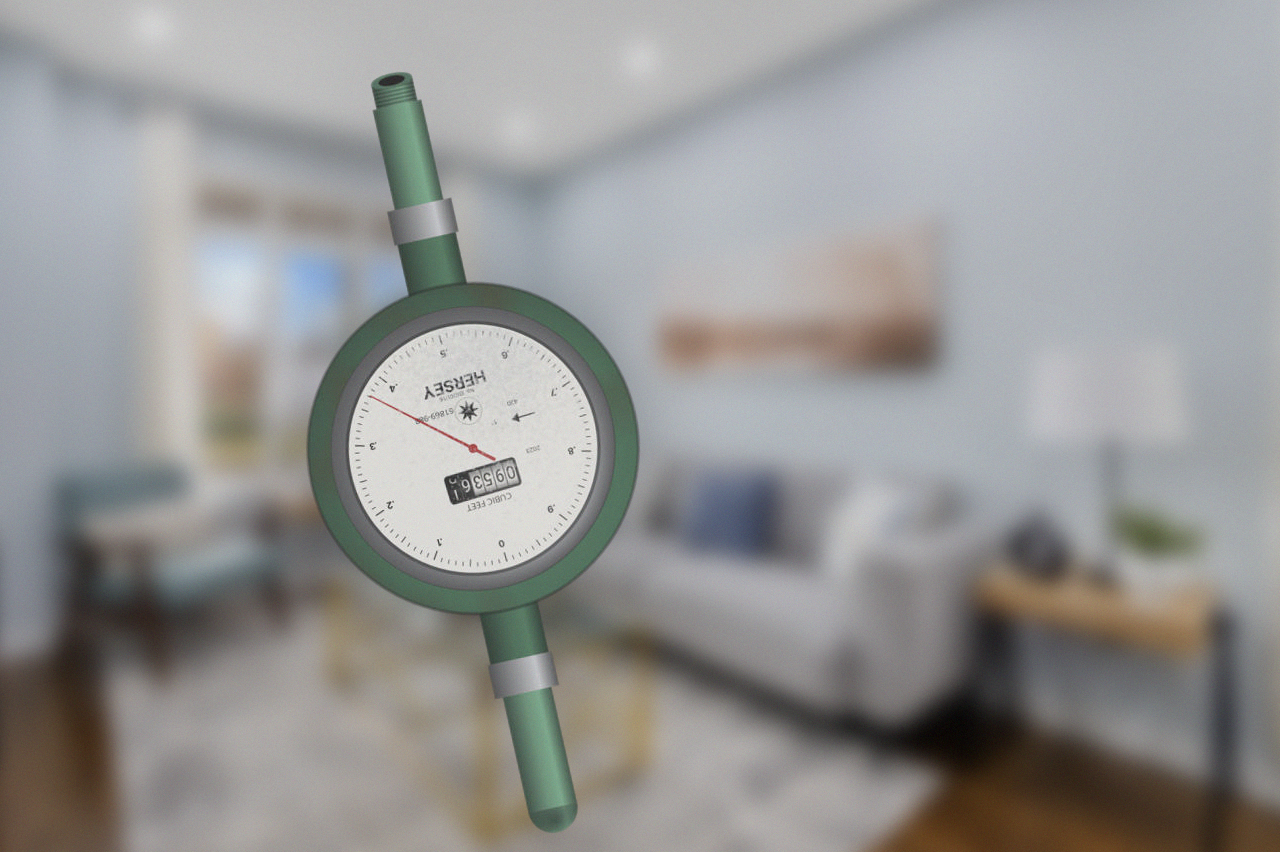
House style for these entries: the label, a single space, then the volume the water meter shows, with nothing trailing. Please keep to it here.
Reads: 95361.37 ft³
